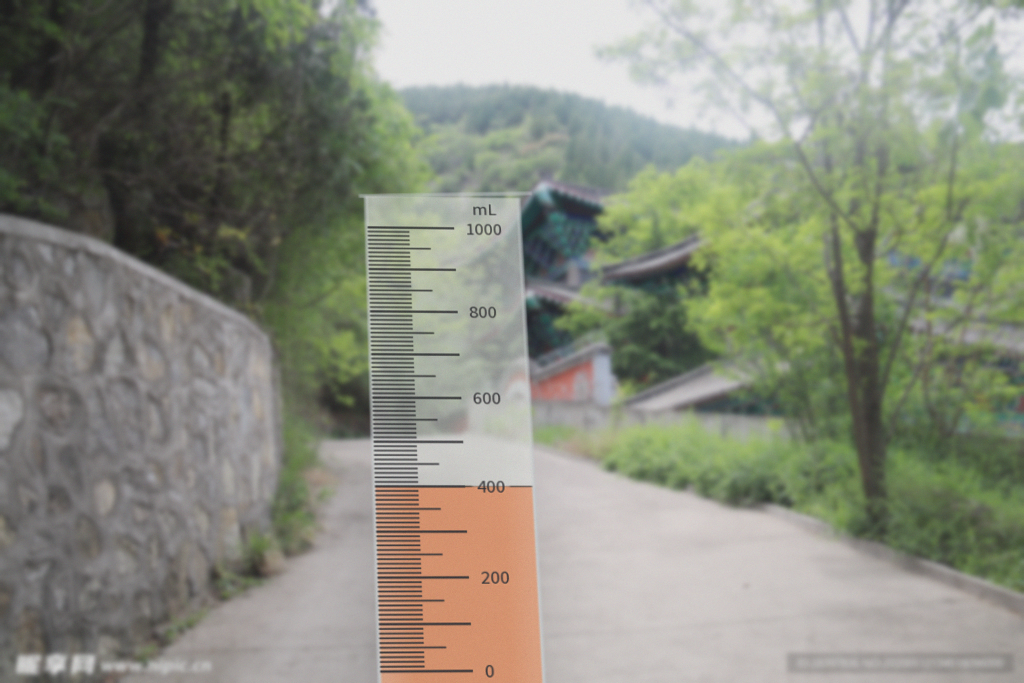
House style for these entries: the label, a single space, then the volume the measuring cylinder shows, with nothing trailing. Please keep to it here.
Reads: 400 mL
